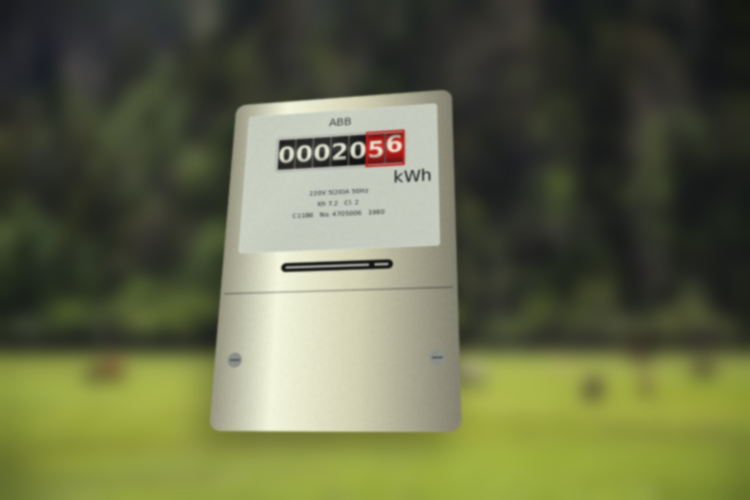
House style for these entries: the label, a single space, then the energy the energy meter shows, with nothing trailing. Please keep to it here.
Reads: 20.56 kWh
